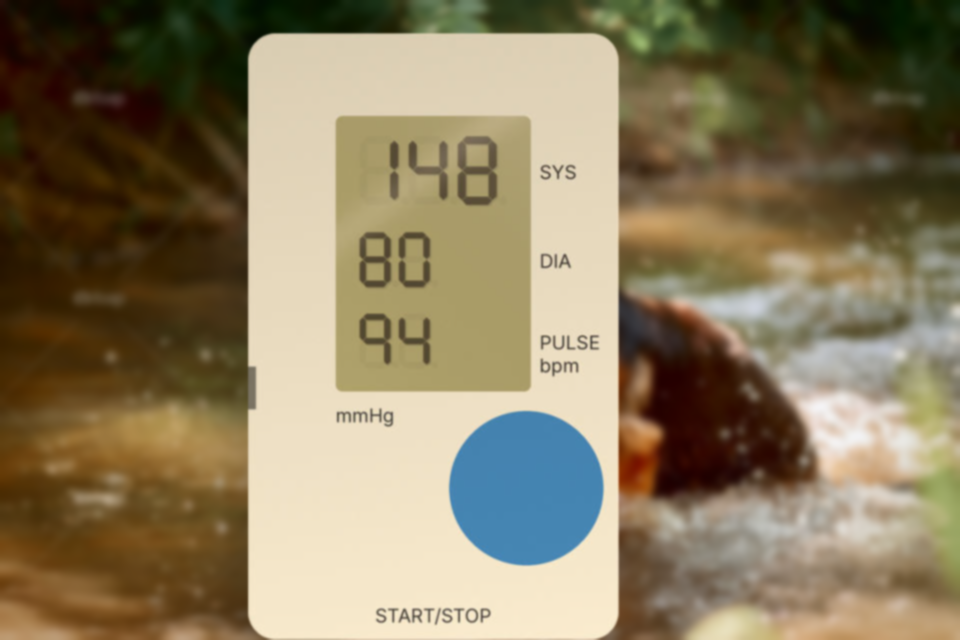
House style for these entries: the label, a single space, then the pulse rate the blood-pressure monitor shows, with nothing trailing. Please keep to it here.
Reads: 94 bpm
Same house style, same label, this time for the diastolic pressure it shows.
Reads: 80 mmHg
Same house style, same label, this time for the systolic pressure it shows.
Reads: 148 mmHg
